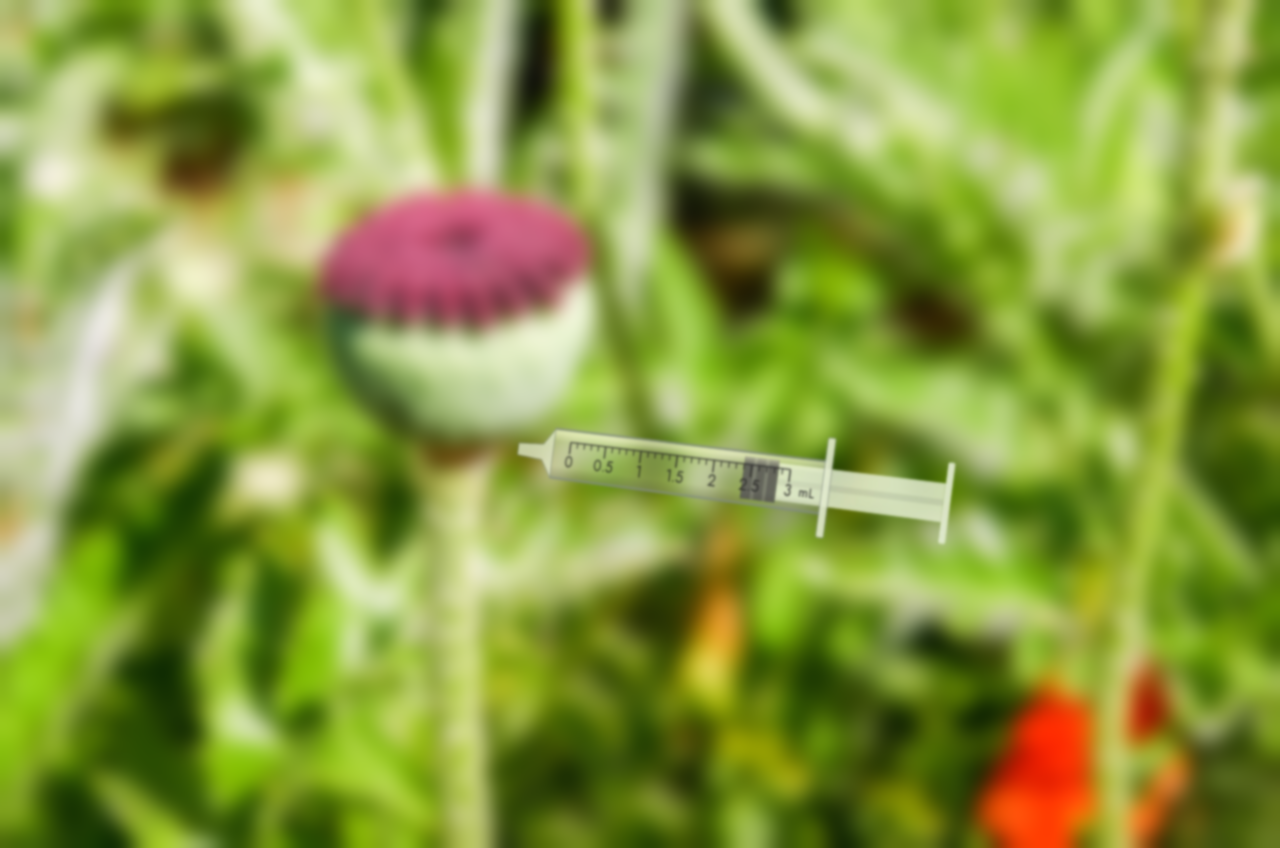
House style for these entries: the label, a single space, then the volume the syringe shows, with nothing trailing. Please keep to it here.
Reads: 2.4 mL
